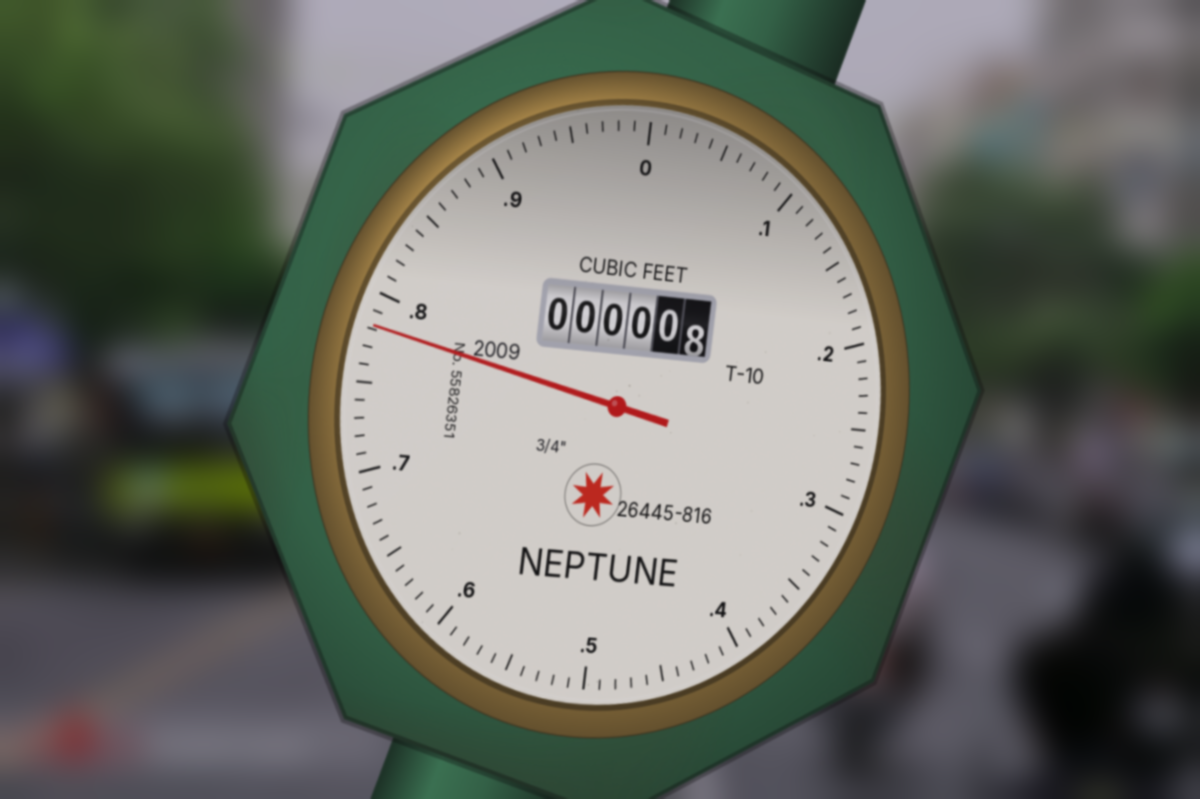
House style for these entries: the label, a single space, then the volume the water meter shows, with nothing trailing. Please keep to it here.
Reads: 7.78 ft³
